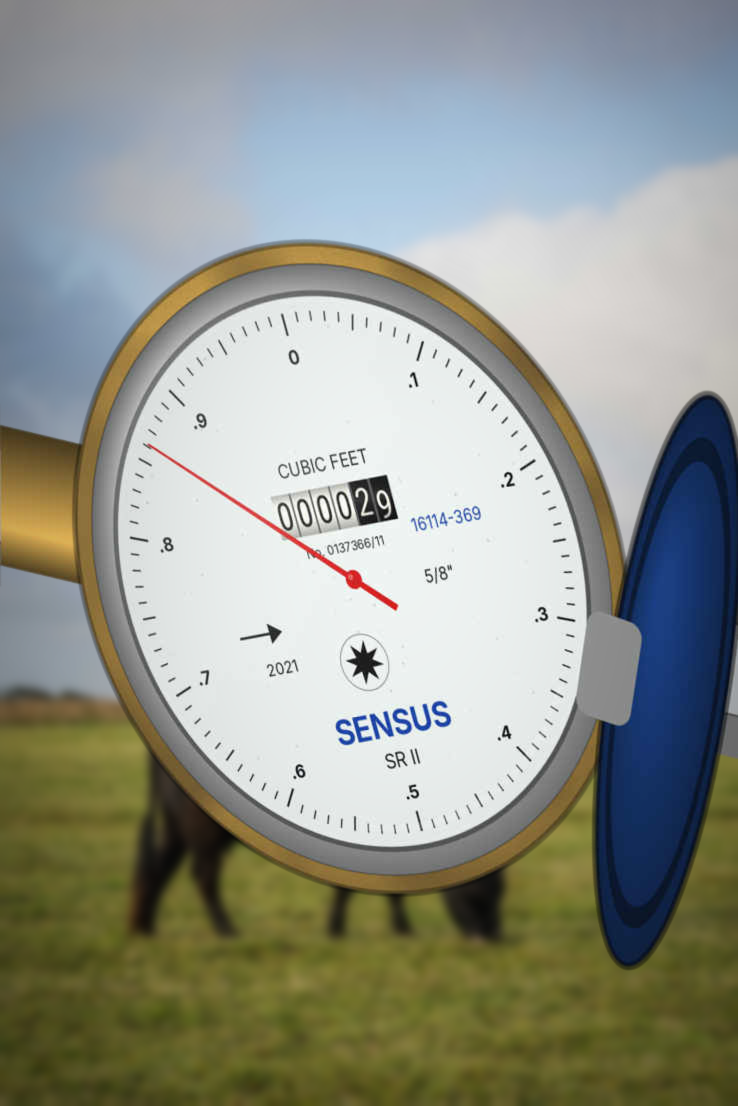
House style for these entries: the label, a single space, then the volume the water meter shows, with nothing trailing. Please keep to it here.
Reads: 28.86 ft³
